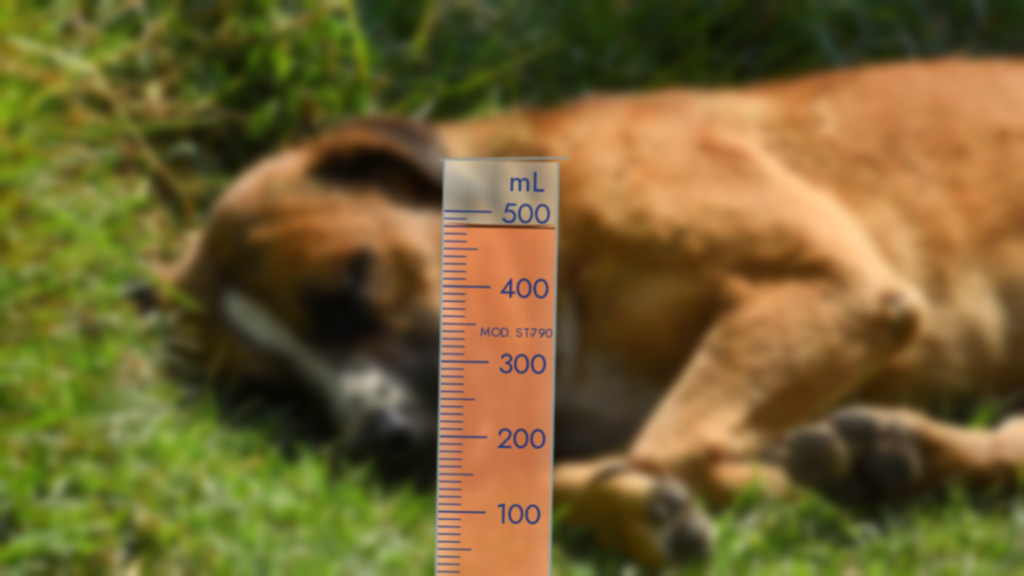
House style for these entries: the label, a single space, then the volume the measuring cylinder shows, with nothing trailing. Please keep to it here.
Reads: 480 mL
